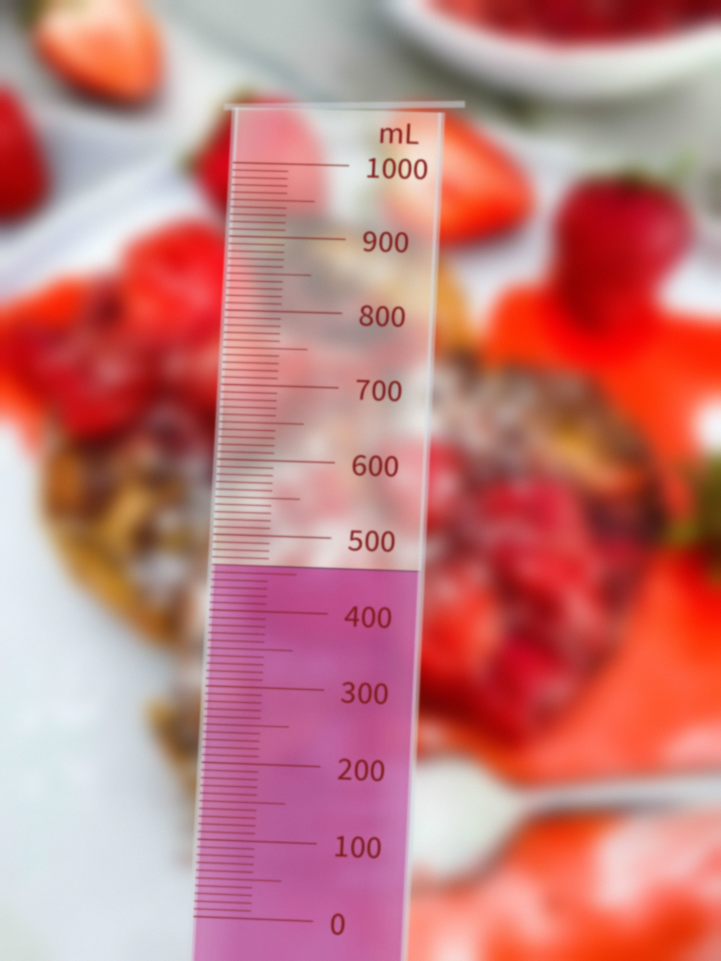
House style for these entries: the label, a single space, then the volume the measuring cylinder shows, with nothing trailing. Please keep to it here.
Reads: 460 mL
